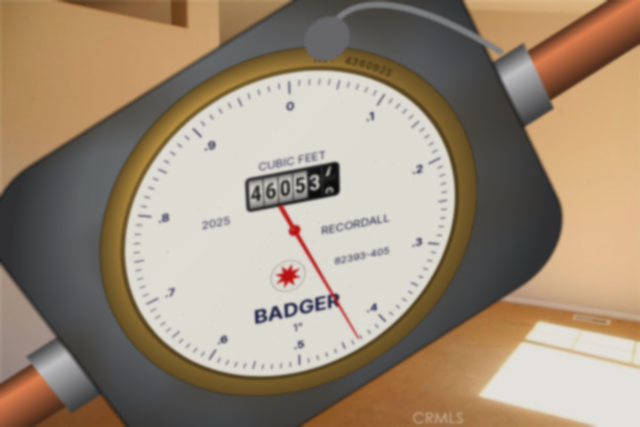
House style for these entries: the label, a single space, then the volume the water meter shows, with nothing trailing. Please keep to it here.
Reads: 460537.43 ft³
